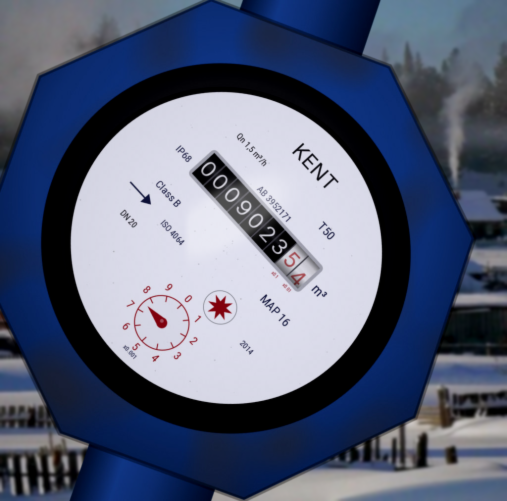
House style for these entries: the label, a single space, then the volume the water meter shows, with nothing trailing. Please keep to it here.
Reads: 9023.537 m³
